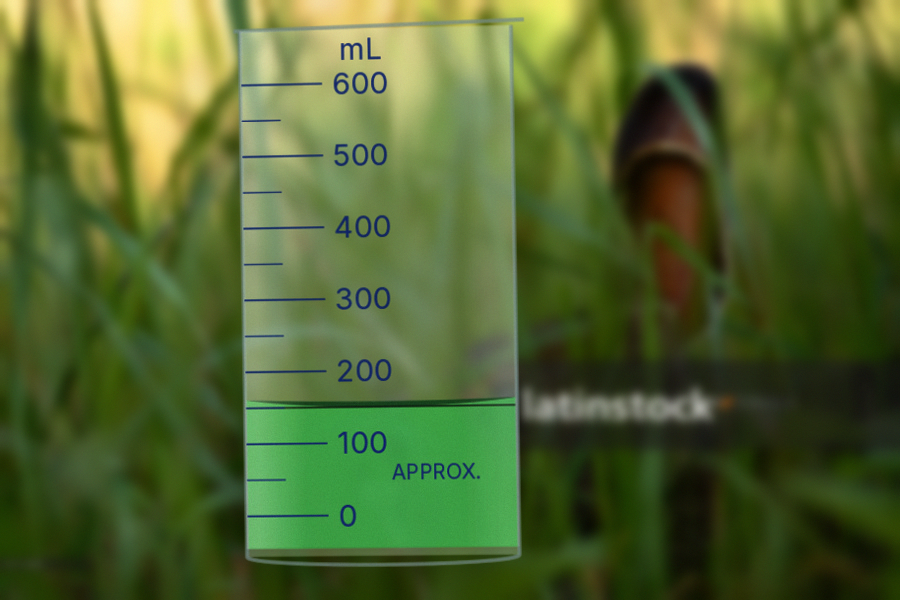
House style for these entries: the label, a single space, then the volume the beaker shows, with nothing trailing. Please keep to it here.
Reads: 150 mL
